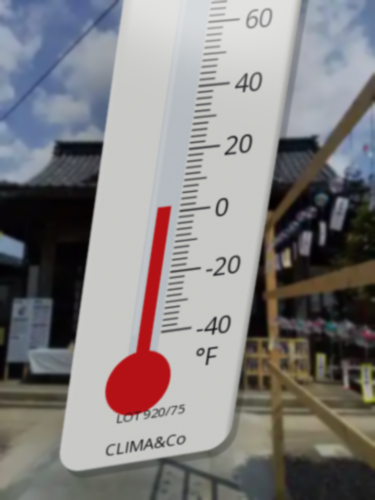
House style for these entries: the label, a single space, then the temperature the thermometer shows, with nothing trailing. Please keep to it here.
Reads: 2 °F
